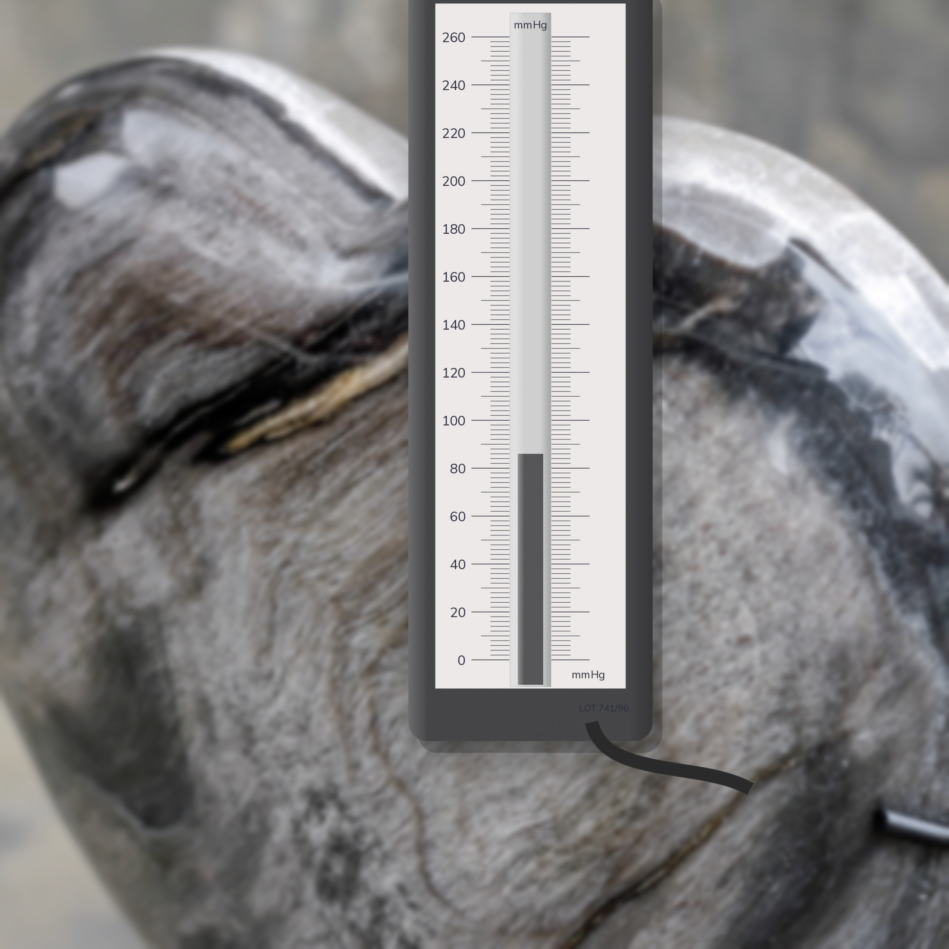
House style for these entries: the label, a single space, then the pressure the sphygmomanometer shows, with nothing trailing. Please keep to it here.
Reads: 86 mmHg
